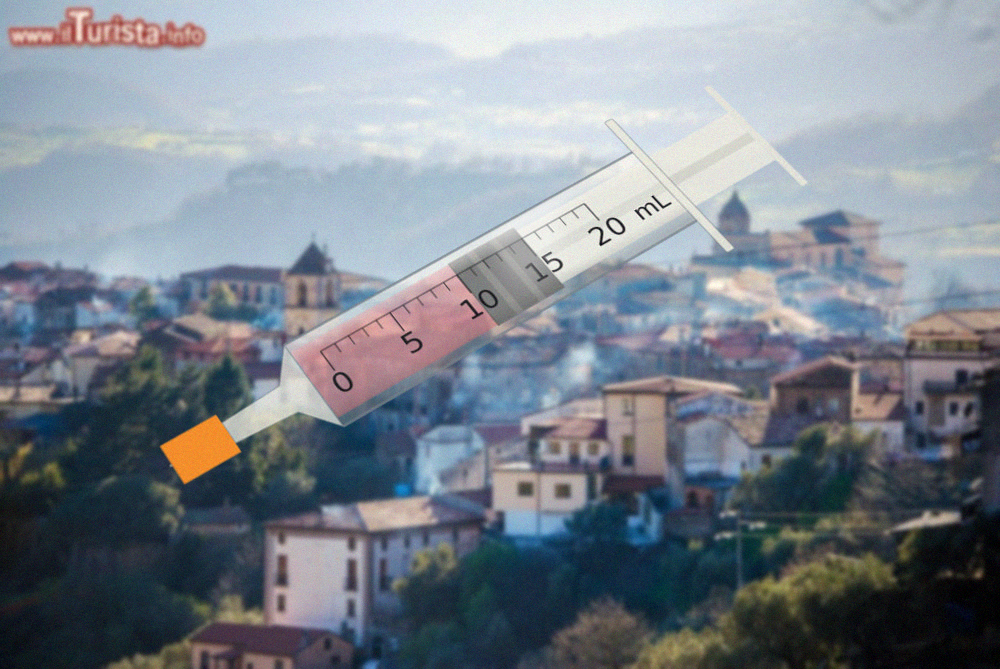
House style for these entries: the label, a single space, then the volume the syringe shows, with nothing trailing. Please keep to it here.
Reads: 10 mL
